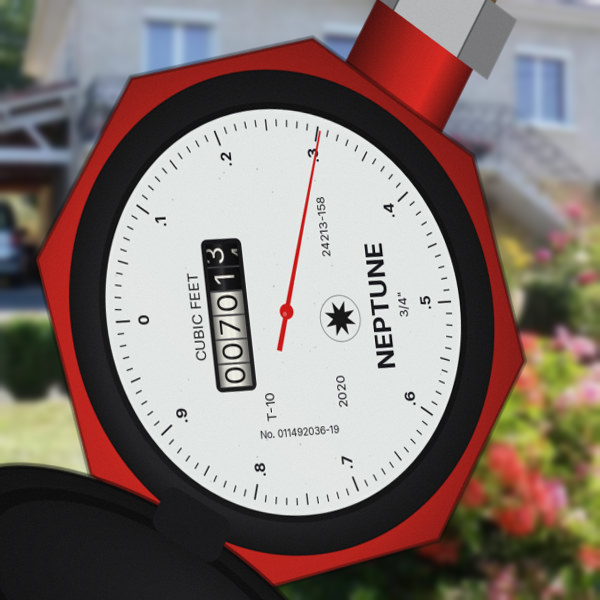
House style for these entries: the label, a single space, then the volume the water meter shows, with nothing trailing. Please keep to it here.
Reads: 7013.30 ft³
